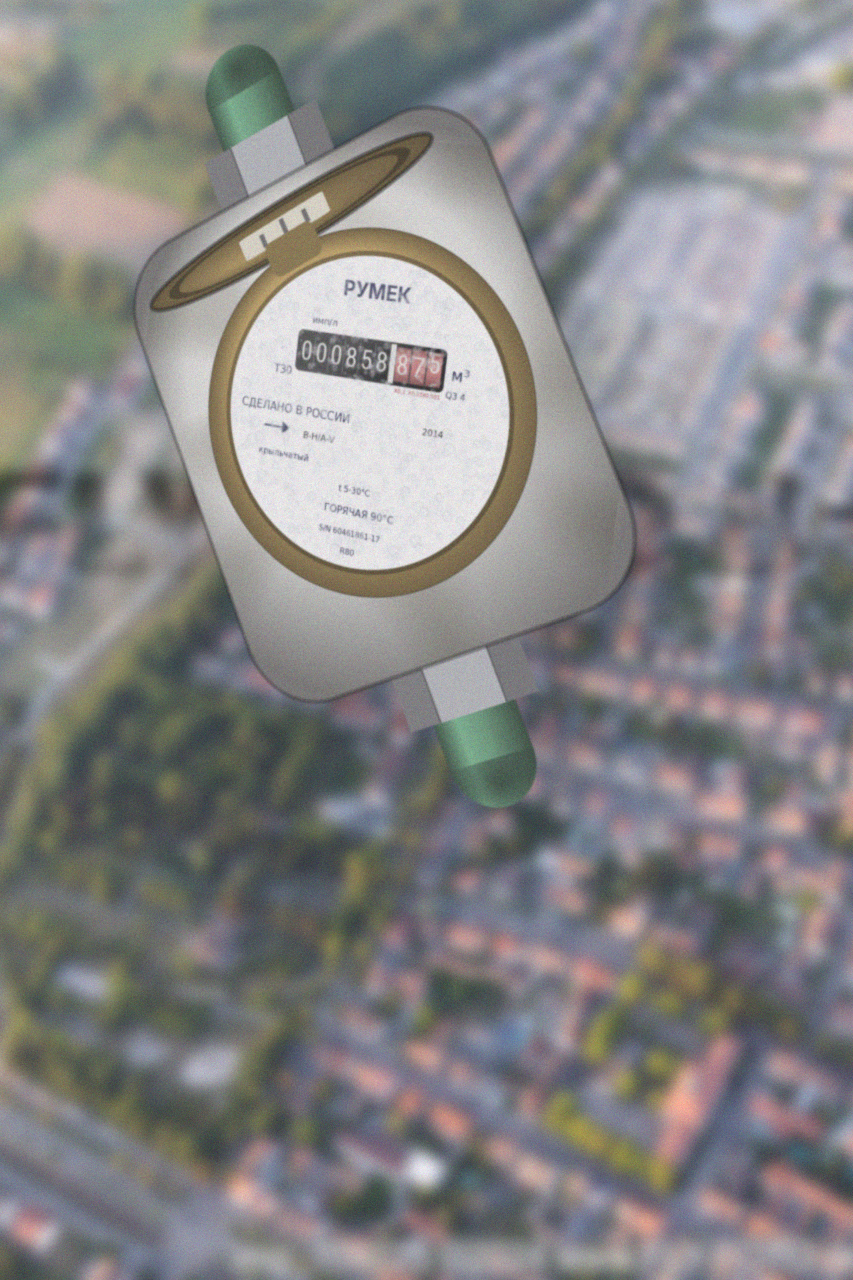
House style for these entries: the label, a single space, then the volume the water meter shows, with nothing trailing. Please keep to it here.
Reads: 858.875 m³
